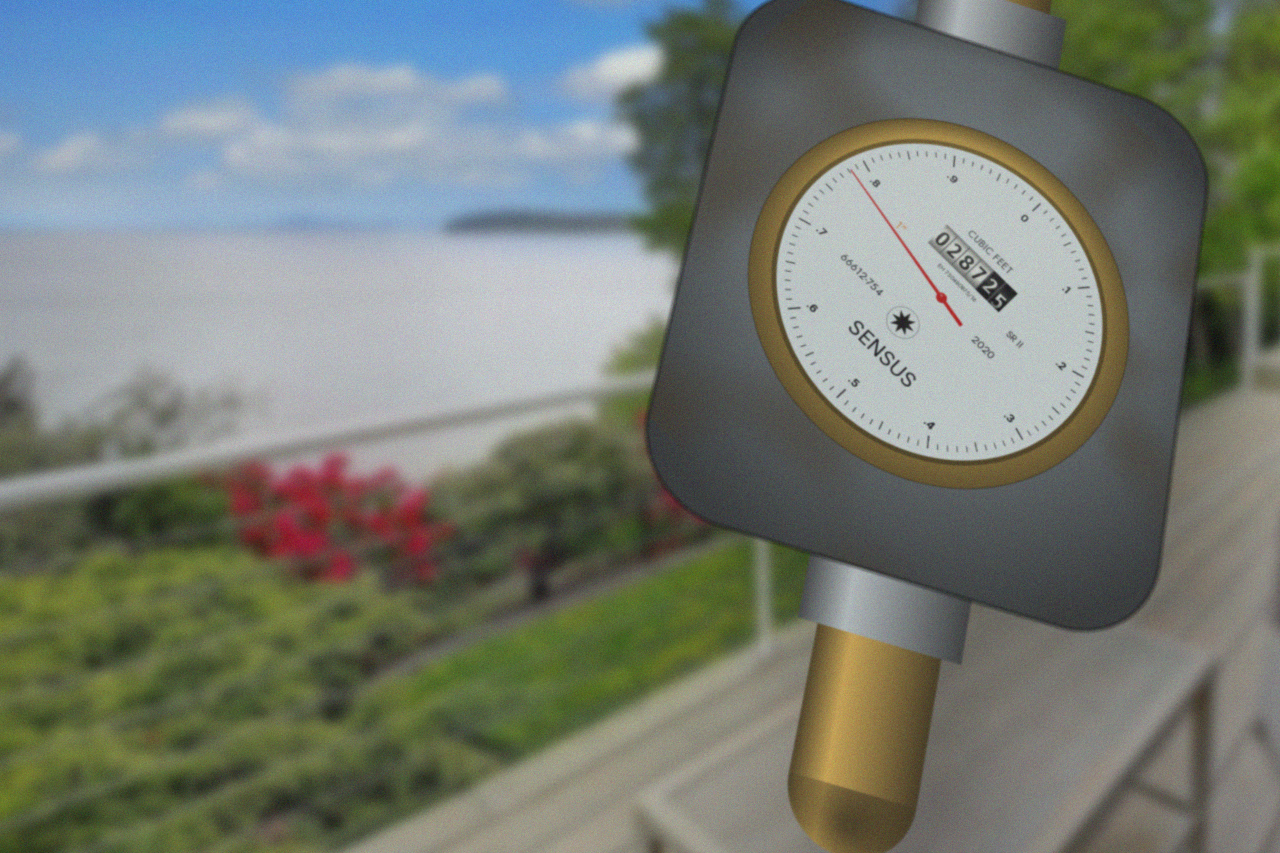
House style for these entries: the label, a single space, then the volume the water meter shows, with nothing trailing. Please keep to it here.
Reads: 28724.78 ft³
